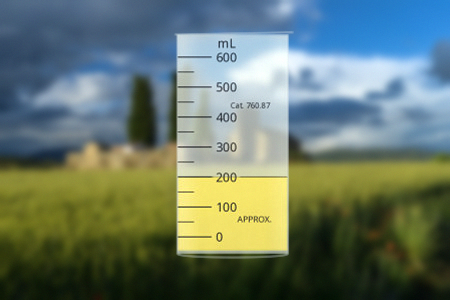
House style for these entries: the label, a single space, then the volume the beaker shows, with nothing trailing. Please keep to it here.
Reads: 200 mL
